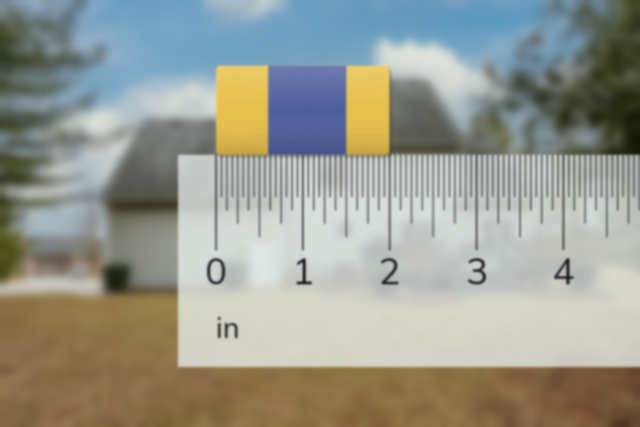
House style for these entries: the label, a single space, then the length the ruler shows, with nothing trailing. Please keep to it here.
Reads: 2 in
